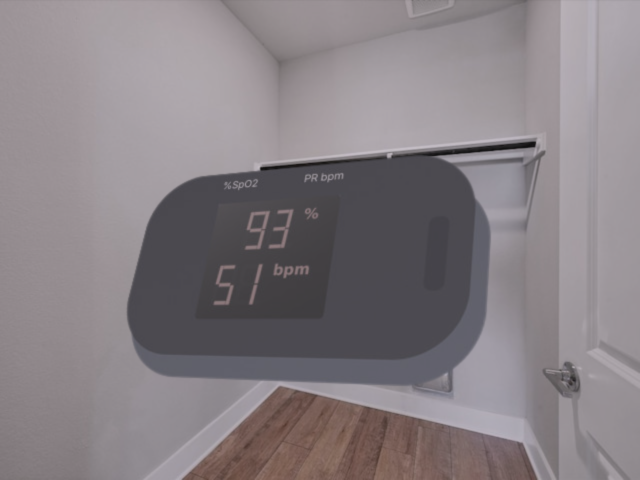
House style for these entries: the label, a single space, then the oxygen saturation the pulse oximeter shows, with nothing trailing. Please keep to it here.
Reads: 93 %
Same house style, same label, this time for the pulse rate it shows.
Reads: 51 bpm
